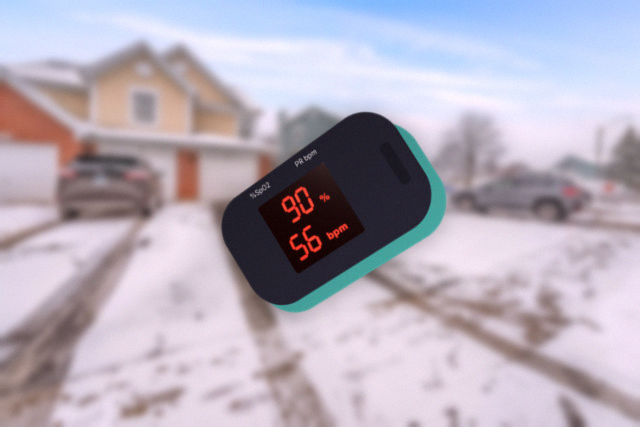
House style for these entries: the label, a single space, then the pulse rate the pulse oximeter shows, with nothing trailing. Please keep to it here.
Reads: 56 bpm
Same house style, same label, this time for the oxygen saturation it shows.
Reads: 90 %
